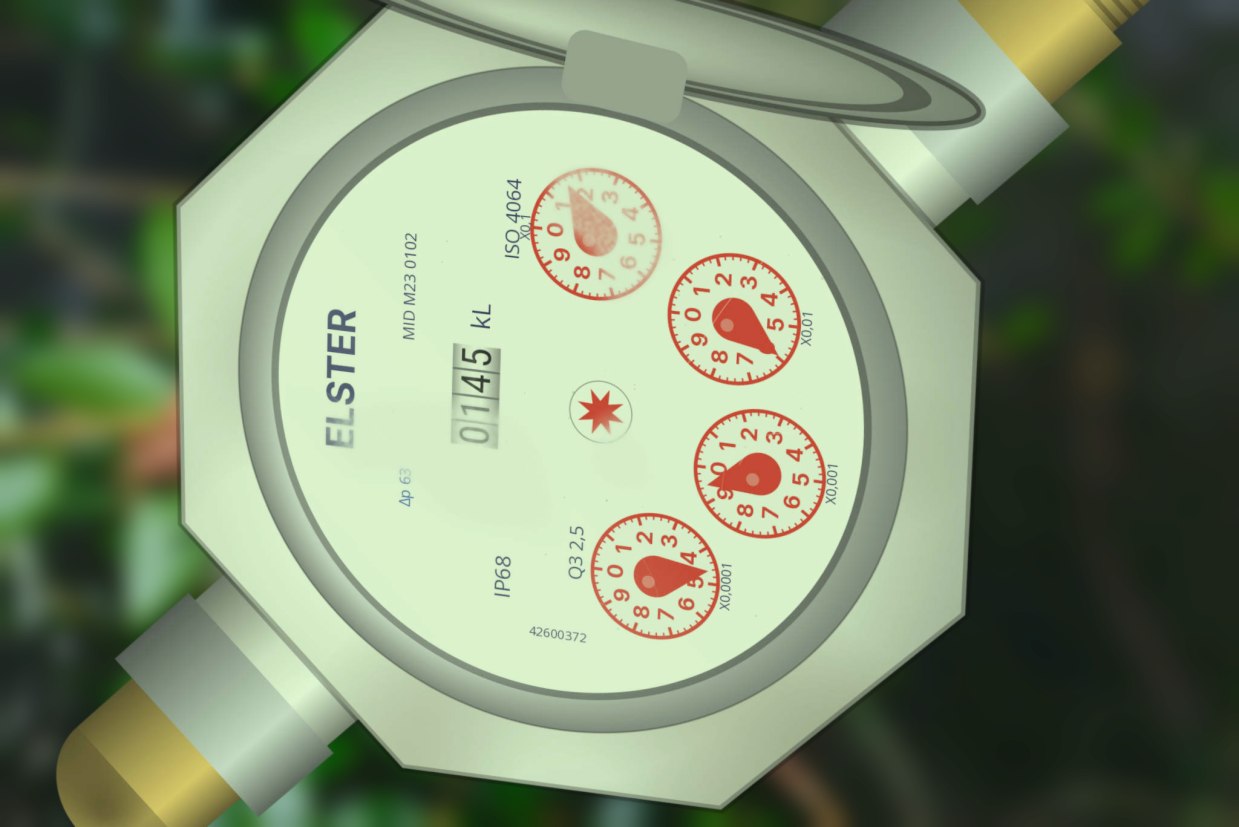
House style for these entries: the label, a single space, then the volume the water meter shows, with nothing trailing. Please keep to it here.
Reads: 145.1594 kL
